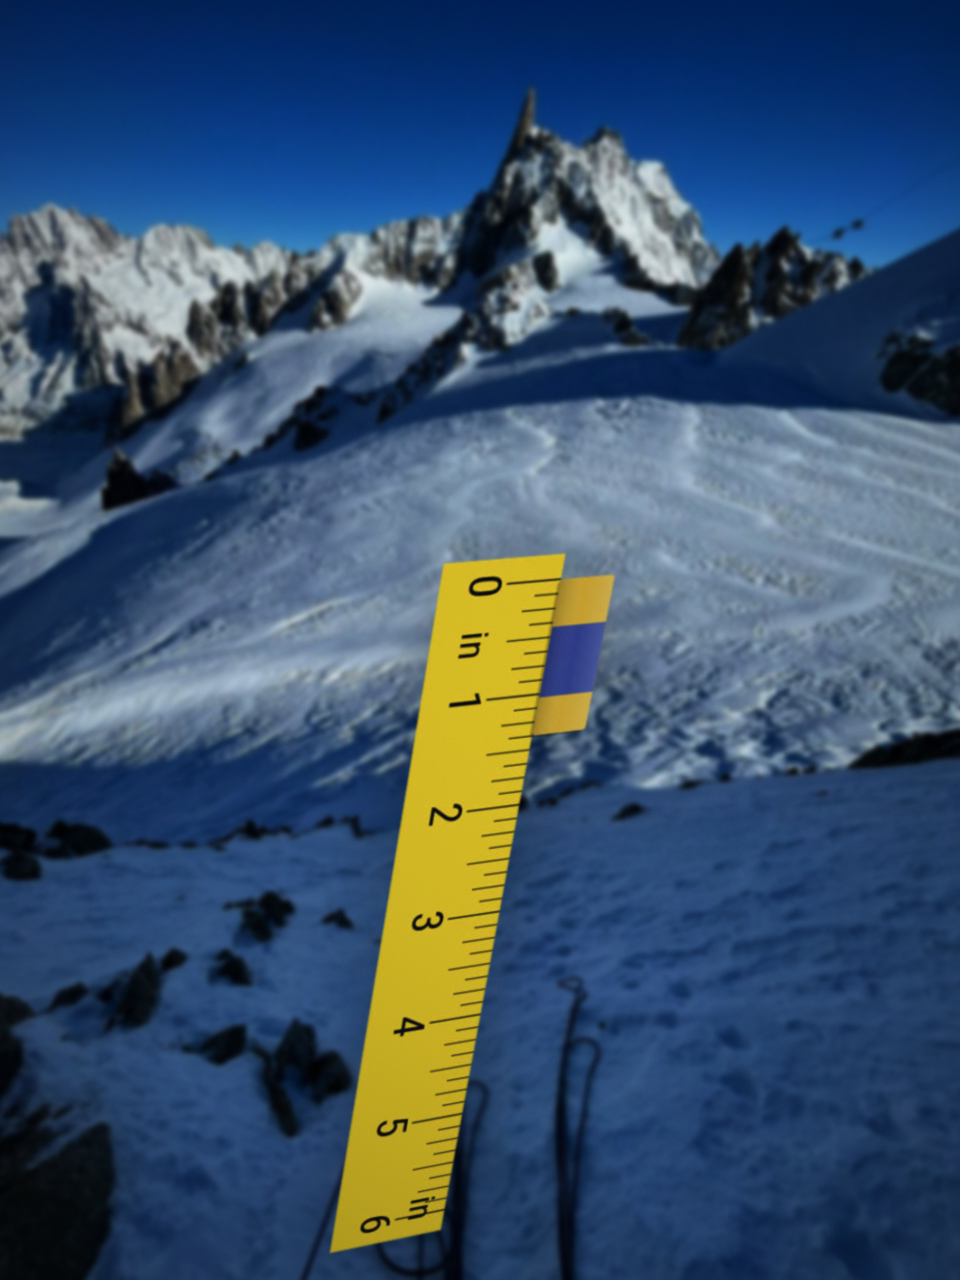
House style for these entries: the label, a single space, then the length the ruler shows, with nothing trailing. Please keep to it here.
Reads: 1.375 in
